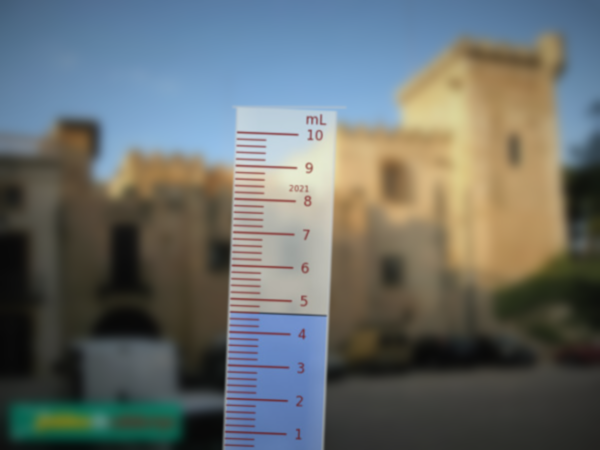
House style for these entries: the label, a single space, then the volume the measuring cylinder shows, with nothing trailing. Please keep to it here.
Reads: 4.6 mL
